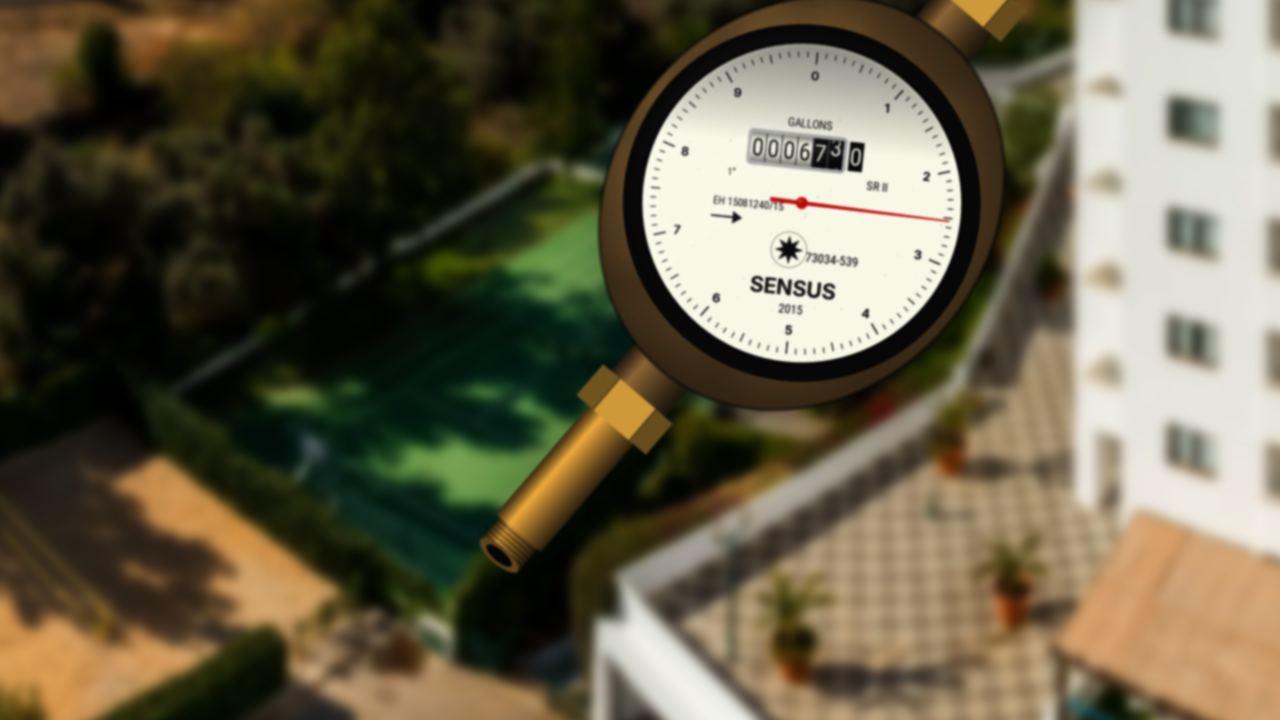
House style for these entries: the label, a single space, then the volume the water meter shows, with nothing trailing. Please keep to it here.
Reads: 6732.5 gal
